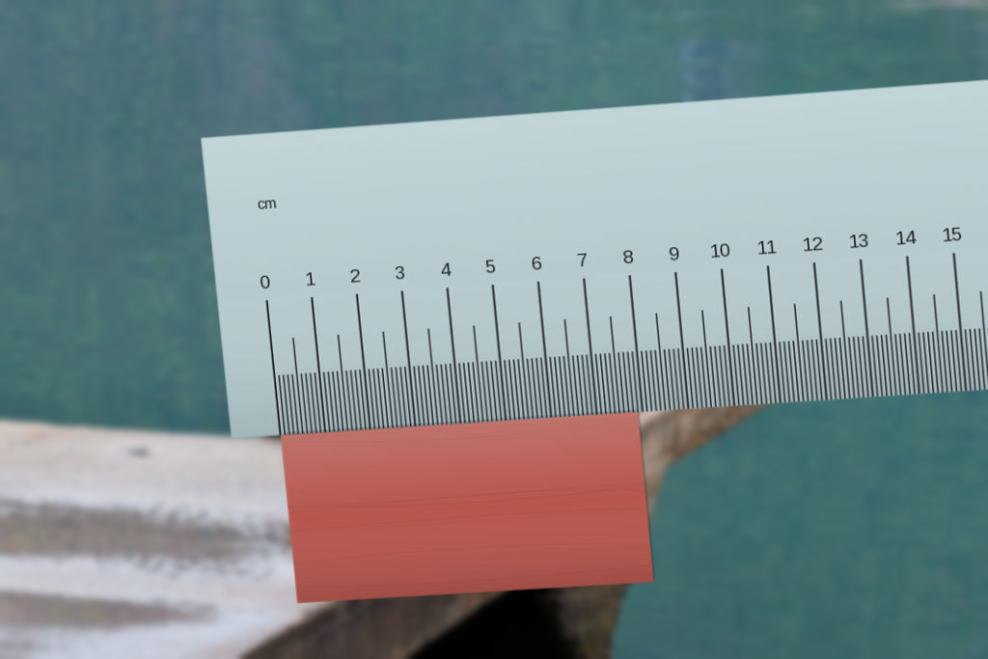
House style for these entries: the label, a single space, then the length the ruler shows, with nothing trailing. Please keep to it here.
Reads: 7.9 cm
